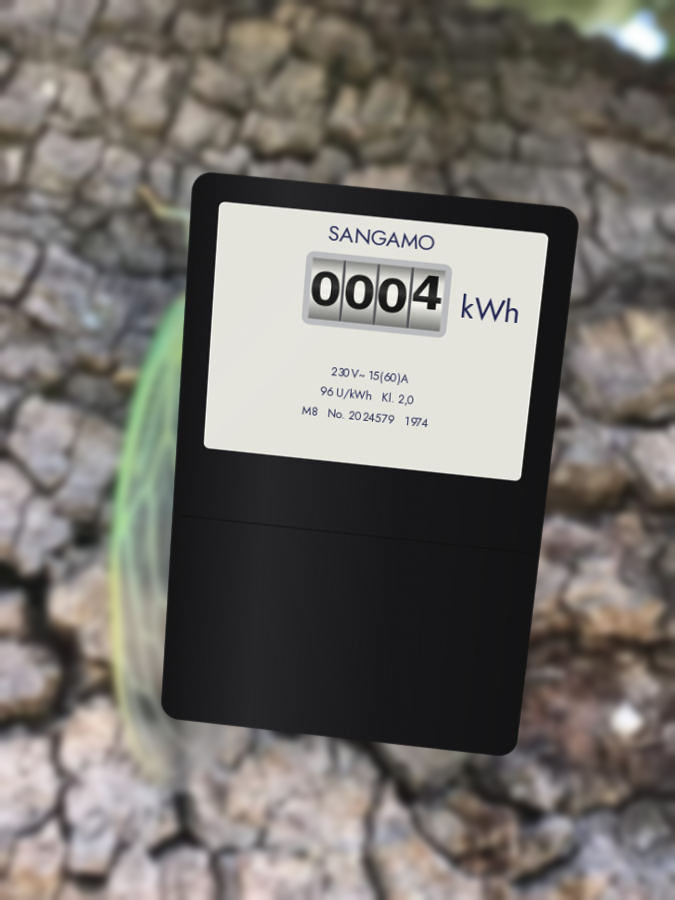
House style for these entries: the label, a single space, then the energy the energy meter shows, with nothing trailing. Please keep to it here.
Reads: 4 kWh
